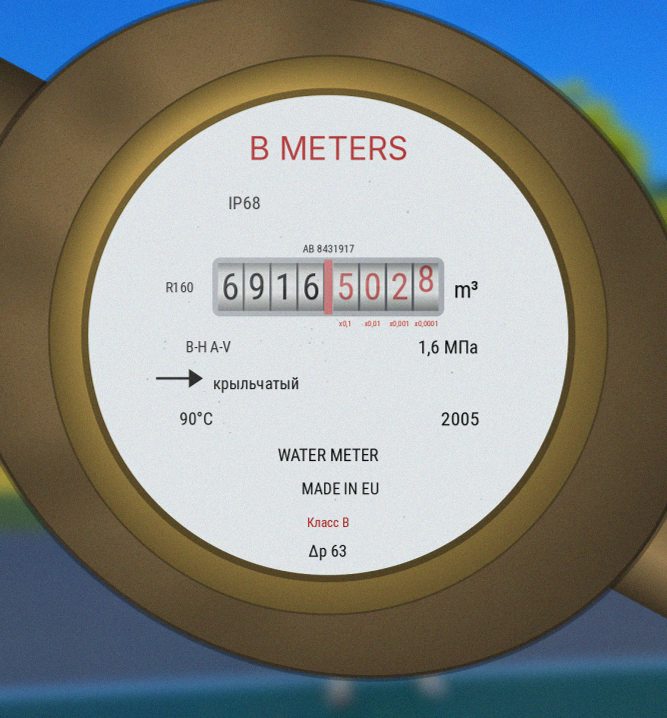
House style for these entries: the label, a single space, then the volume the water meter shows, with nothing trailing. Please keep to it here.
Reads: 6916.5028 m³
